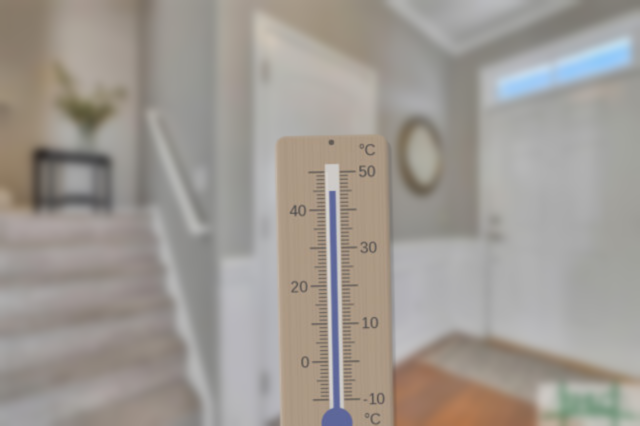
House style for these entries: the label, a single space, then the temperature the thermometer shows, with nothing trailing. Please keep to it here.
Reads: 45 °C
